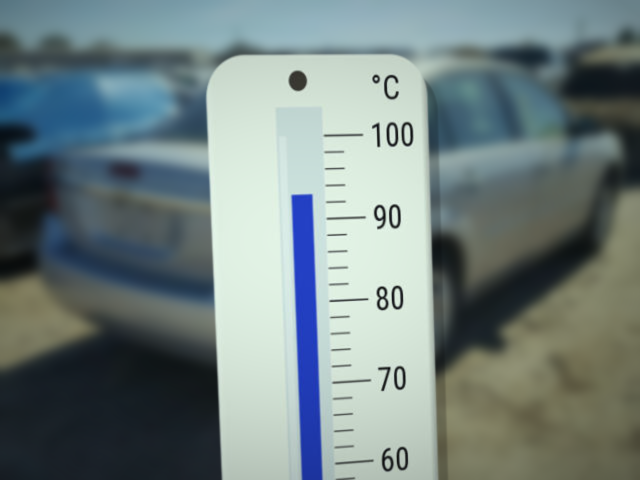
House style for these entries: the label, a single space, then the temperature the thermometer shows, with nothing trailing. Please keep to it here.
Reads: 93 °C
